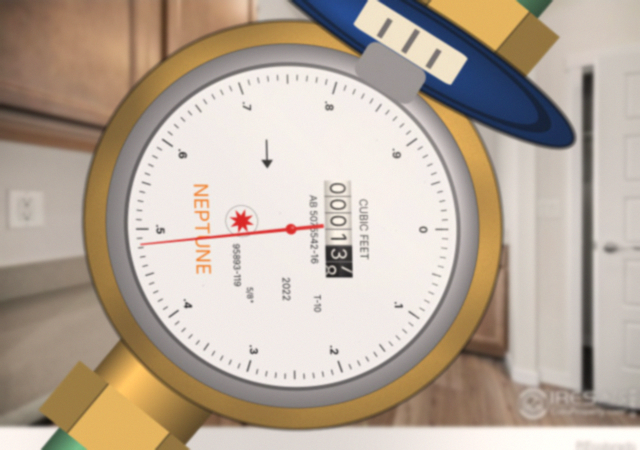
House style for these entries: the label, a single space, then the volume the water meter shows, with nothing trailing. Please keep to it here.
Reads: 137.48 ft³
